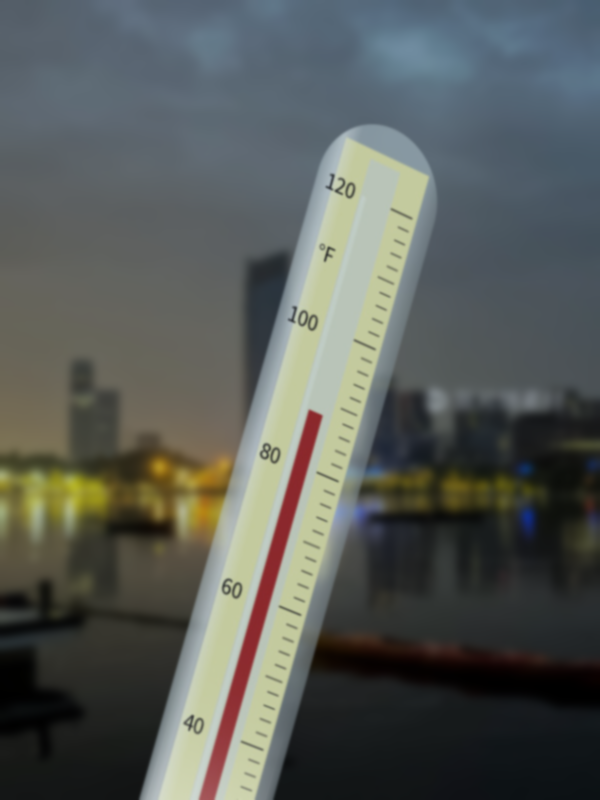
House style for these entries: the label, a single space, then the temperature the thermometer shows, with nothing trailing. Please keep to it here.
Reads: 88 °F
